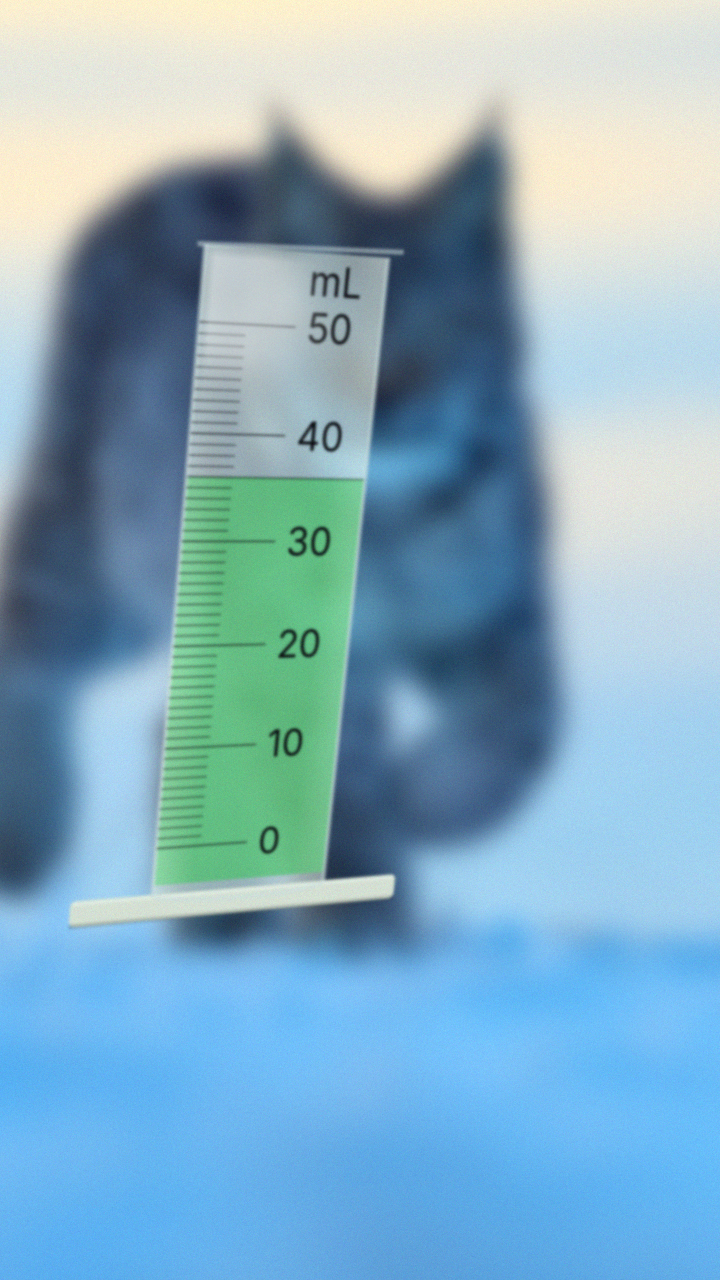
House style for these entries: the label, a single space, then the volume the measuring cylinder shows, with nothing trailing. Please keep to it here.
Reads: 36 mL
